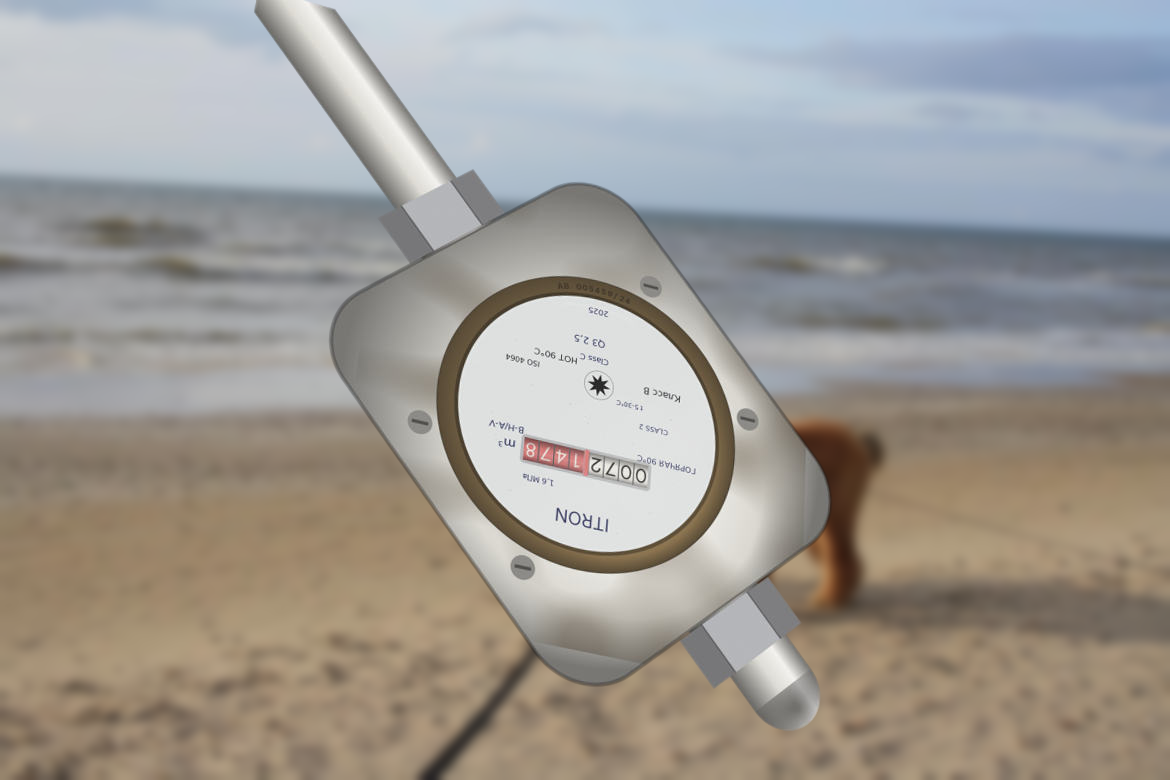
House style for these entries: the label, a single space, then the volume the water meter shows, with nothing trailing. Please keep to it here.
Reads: 72.1478 m³
